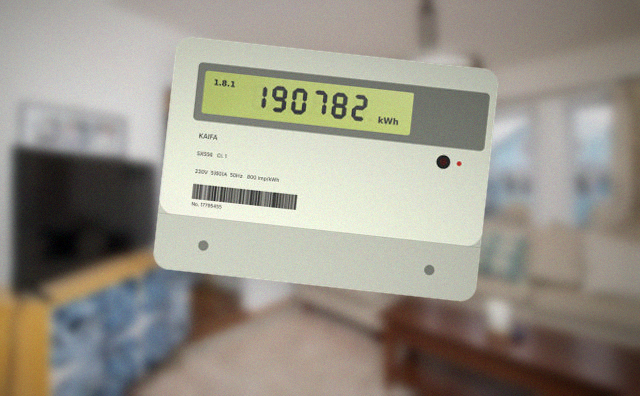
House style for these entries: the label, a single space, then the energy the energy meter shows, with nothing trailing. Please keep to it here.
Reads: 190782 kWh
